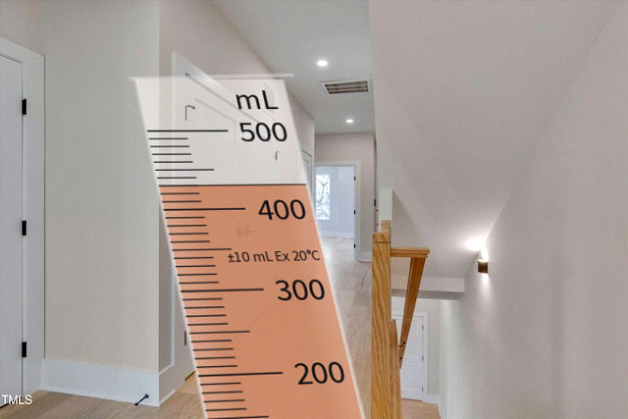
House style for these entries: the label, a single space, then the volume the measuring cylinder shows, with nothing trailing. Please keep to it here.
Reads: 430 mL
